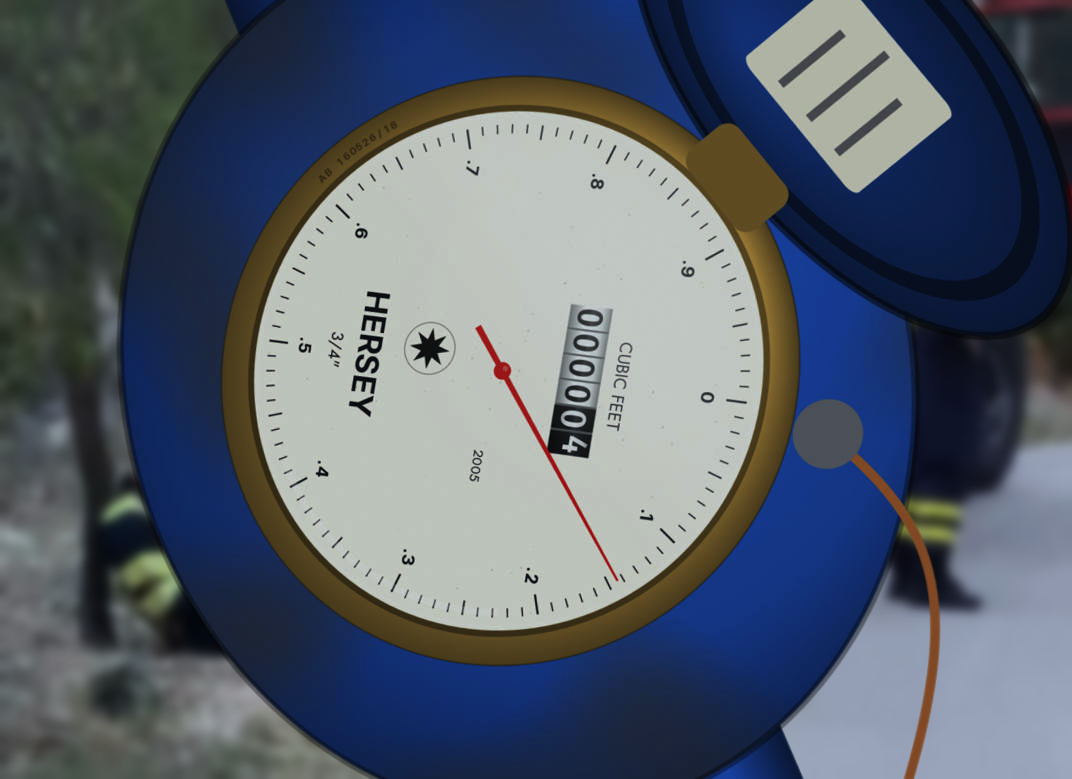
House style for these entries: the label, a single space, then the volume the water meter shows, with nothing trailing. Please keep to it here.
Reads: 4.14 ft³
